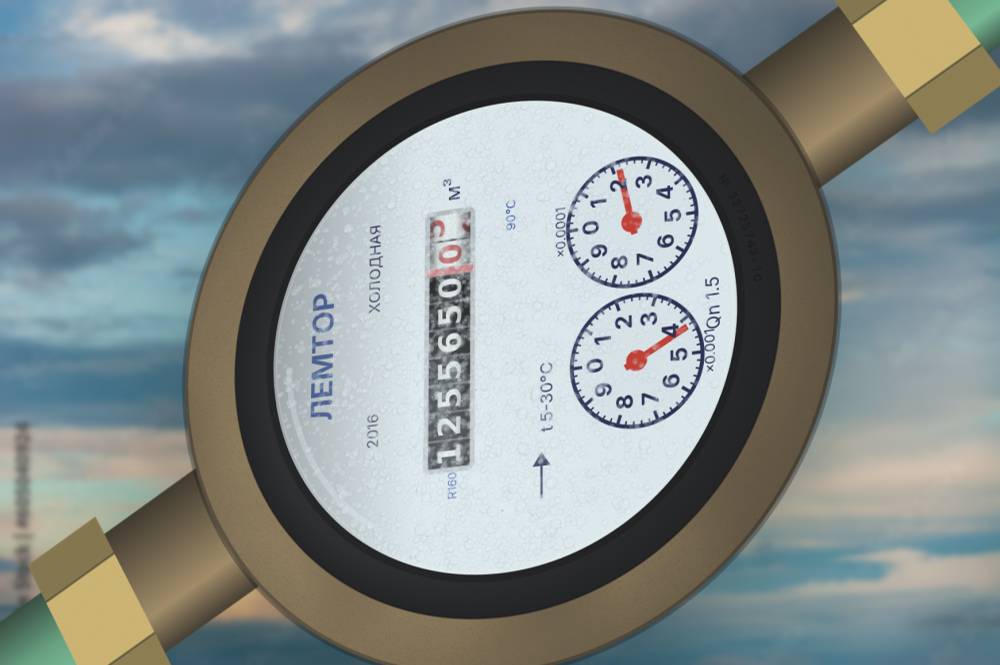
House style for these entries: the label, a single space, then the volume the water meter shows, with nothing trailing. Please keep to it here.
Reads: 1255650.0542 m³
